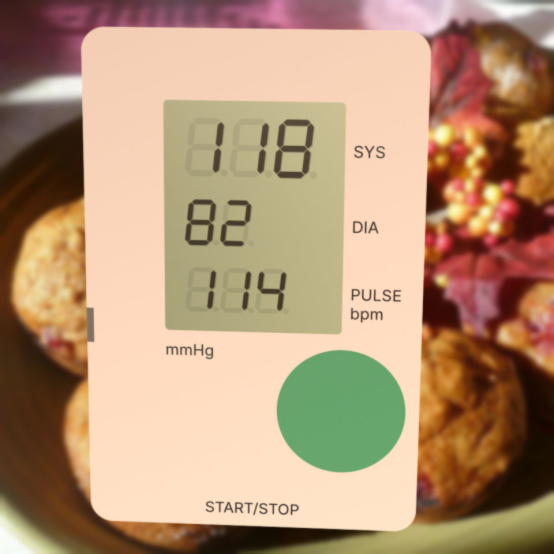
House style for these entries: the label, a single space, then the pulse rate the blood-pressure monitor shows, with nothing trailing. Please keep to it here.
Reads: 114 bpm
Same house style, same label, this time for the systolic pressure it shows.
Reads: 118 mmHg
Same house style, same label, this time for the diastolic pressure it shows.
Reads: 82 mmHg
